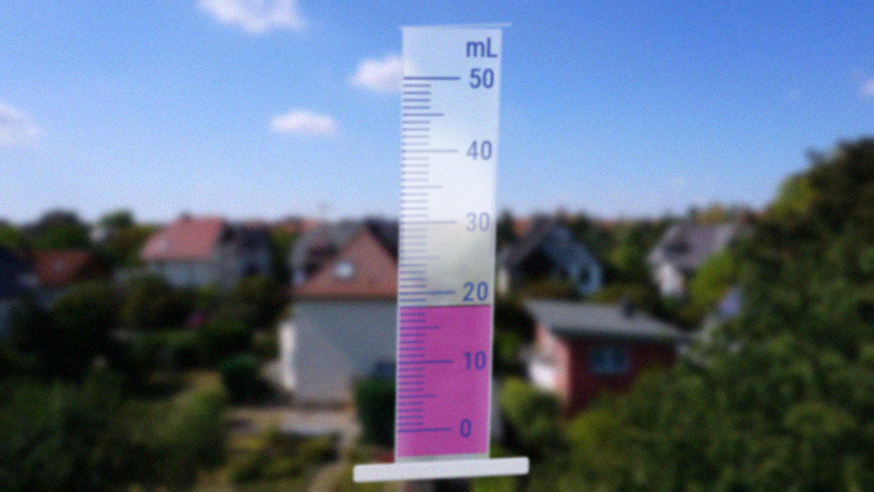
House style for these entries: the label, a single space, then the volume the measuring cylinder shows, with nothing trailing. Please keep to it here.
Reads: 18 mL
